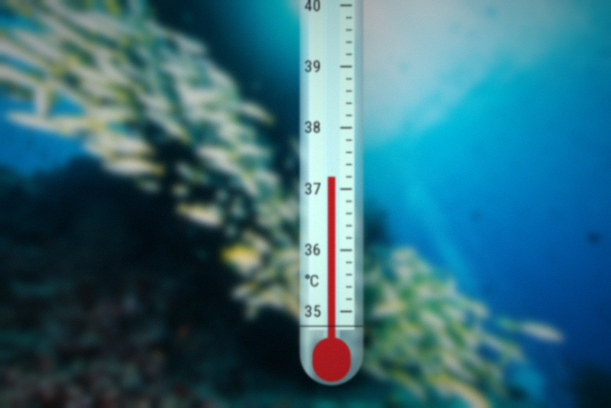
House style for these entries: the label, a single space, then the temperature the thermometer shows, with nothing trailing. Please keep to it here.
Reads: 37.2 °C
